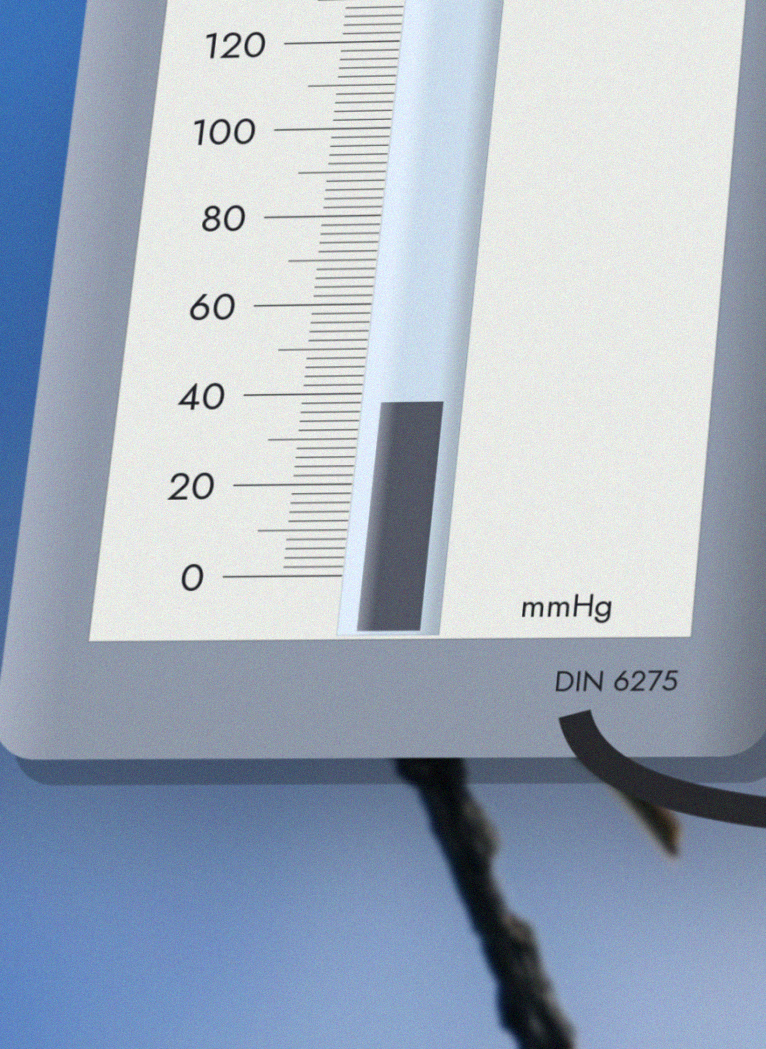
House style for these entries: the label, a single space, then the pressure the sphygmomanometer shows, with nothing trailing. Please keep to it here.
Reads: 38 mmHg
